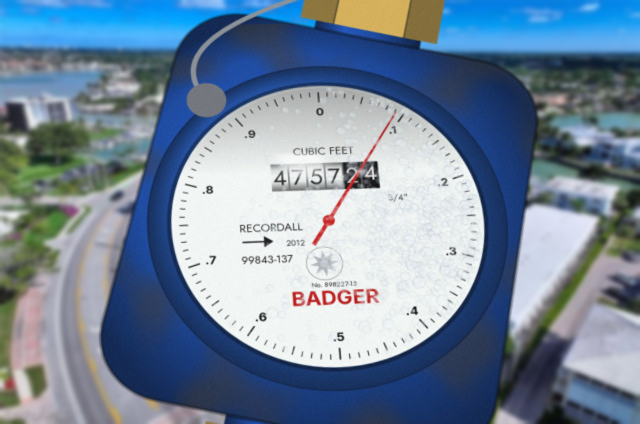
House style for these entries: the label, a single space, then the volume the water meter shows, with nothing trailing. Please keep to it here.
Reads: 475724.09 ft³
